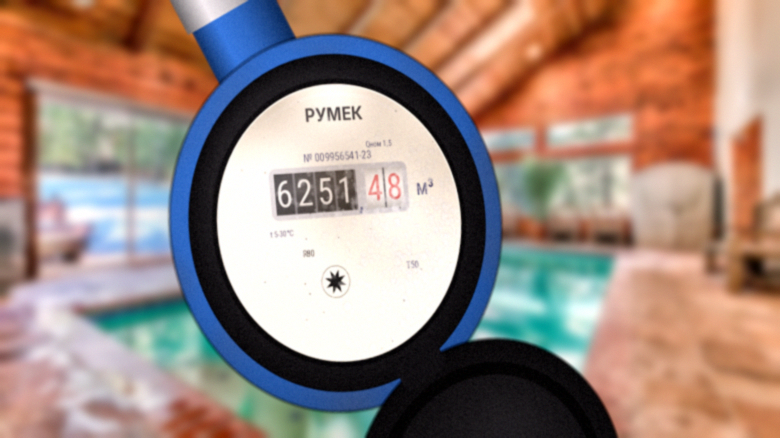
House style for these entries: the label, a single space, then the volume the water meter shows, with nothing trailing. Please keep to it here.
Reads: 6251.48 m³
